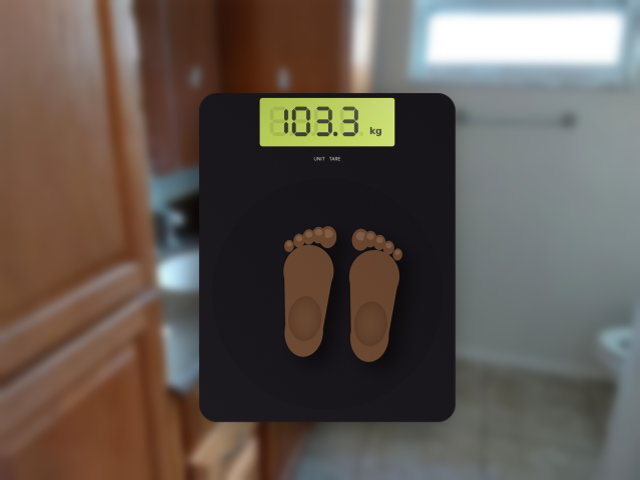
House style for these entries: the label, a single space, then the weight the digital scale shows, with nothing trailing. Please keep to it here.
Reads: 103.3 kg
